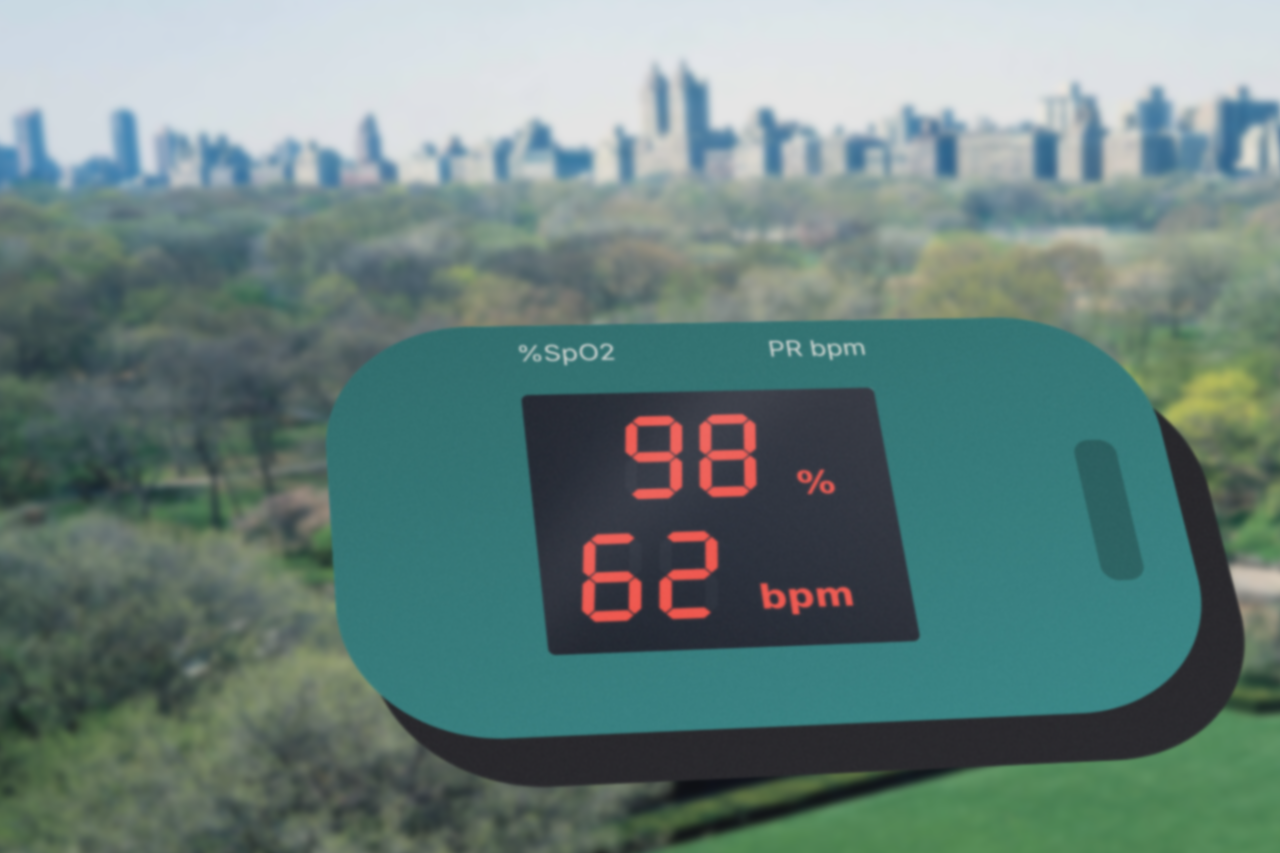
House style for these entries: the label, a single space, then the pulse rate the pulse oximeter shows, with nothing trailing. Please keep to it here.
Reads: 62 bpm
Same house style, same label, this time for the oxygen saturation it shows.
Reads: 98 %
